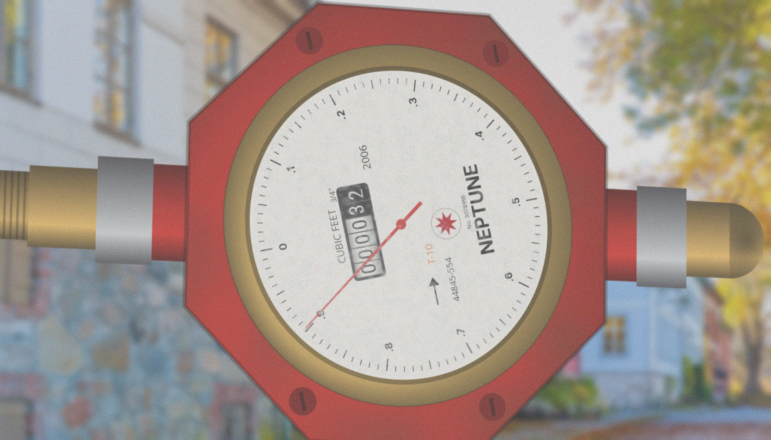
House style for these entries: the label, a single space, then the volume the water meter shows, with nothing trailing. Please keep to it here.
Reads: 31.90 ft³
